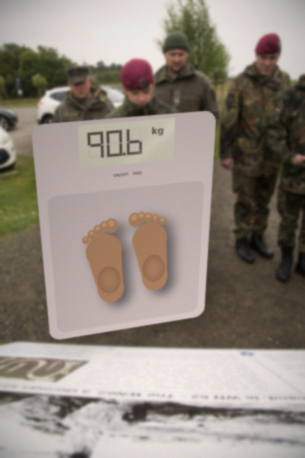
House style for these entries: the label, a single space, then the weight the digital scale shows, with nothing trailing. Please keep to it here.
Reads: 90.6 kg
